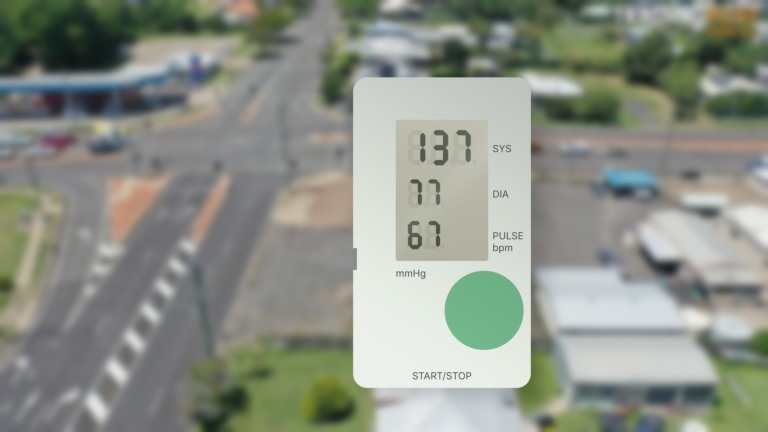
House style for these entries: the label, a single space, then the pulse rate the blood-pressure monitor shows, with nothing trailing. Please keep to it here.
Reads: 67 bpm
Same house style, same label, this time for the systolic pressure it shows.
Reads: 137 mmHg
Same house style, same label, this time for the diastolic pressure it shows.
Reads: 77 mmHg
